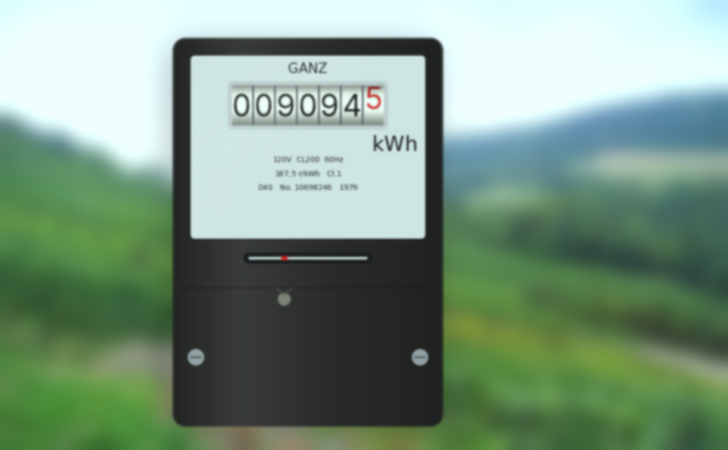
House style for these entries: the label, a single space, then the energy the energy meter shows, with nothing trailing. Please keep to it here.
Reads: 9094.5 kWh
